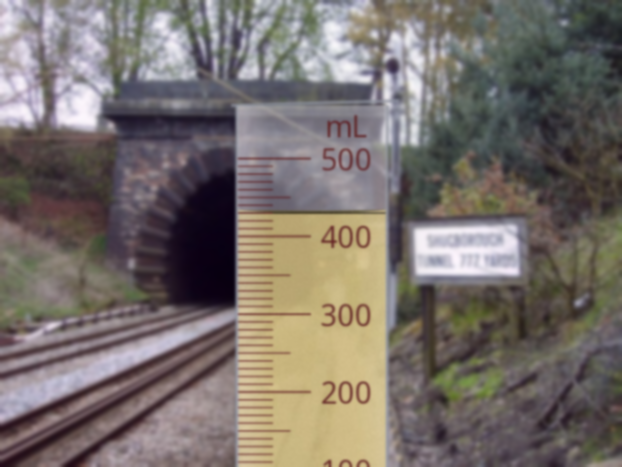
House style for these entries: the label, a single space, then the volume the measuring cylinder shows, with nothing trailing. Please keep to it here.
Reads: 430 mL
